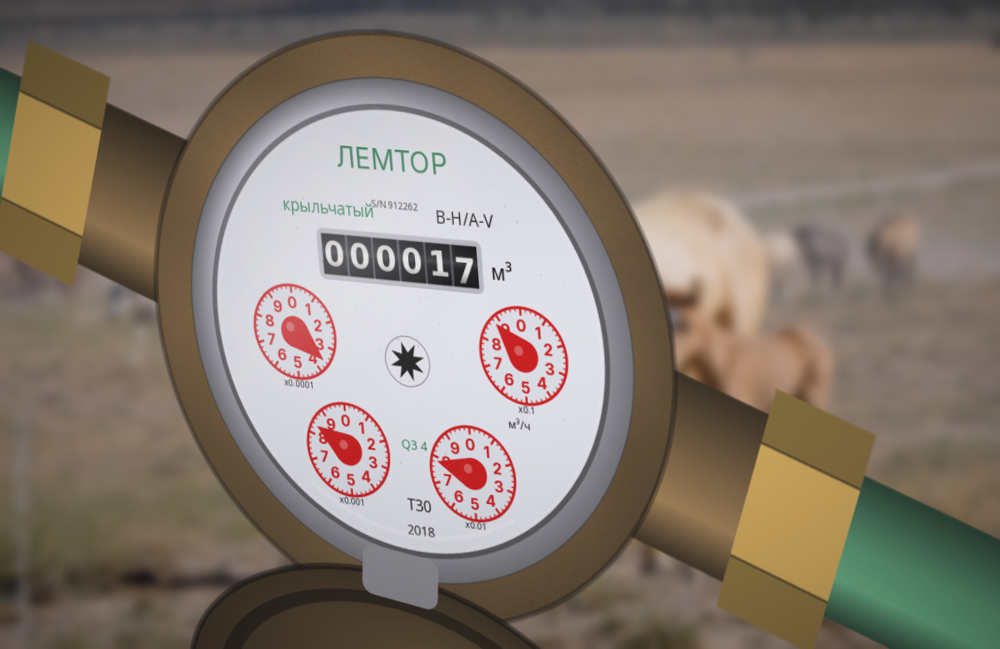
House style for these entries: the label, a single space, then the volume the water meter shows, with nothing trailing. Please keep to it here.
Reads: 16.8783 m³
